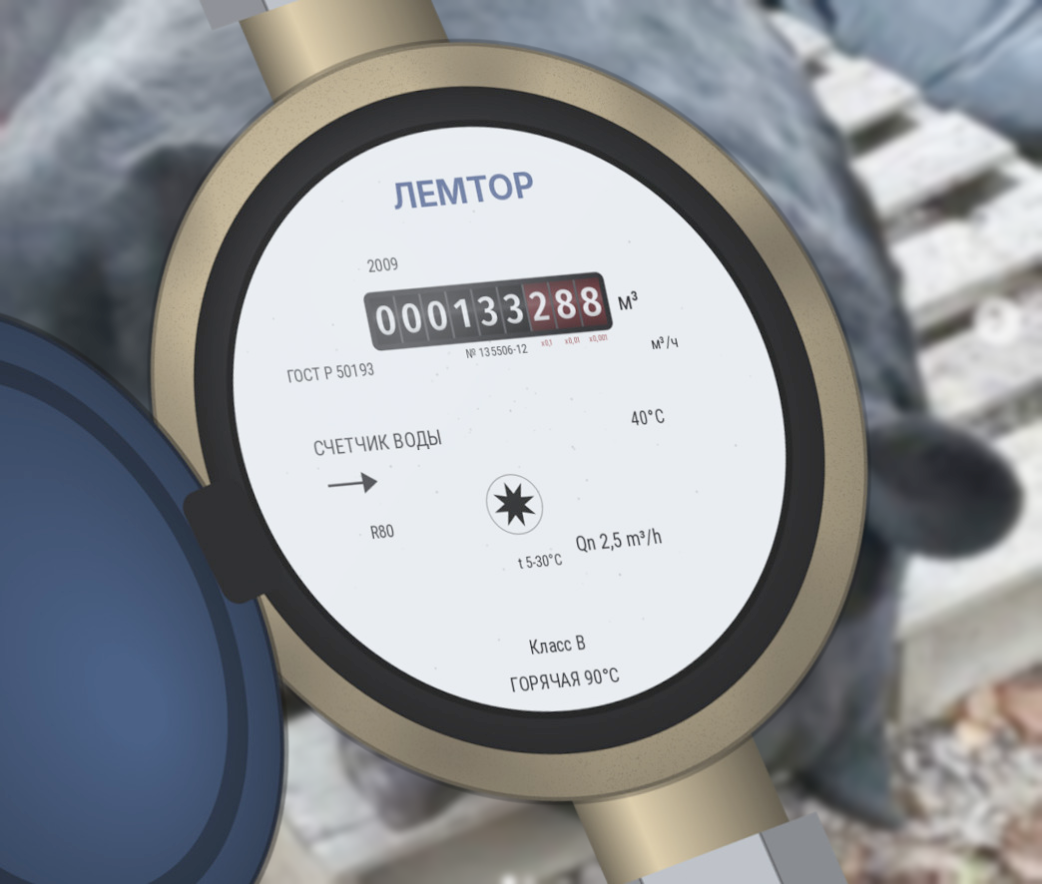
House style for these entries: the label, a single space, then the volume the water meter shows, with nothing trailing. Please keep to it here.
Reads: 133.288 m³
